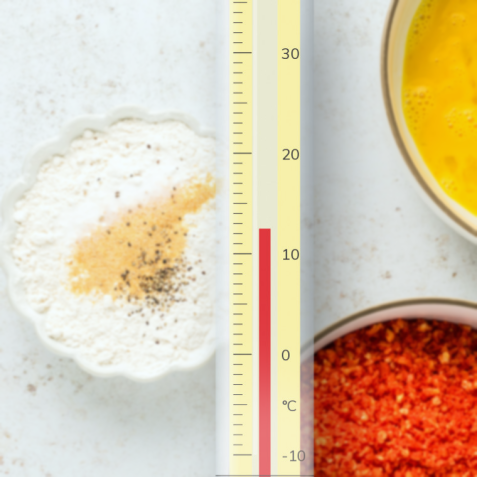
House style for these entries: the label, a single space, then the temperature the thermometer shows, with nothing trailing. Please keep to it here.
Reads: 12.5 °C
